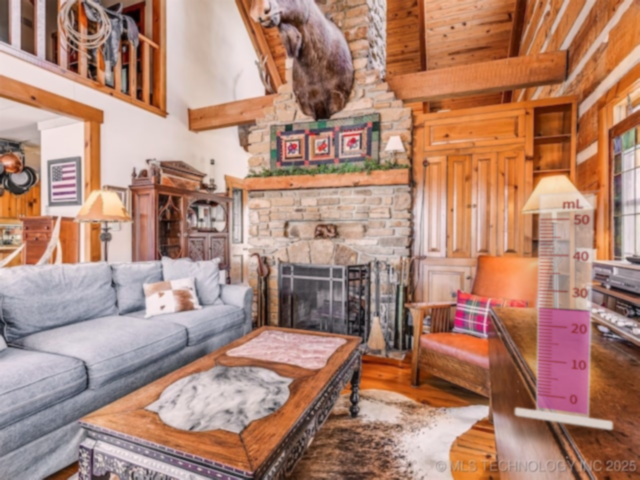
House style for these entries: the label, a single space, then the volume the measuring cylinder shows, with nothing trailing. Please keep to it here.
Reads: 25 mL
